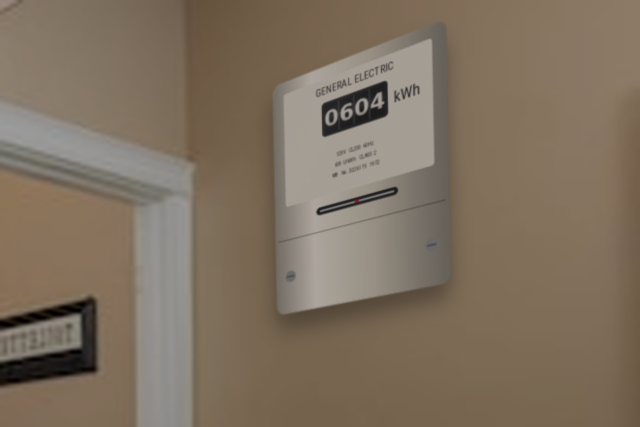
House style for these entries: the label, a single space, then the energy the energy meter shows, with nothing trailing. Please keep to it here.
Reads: 604 kWh
